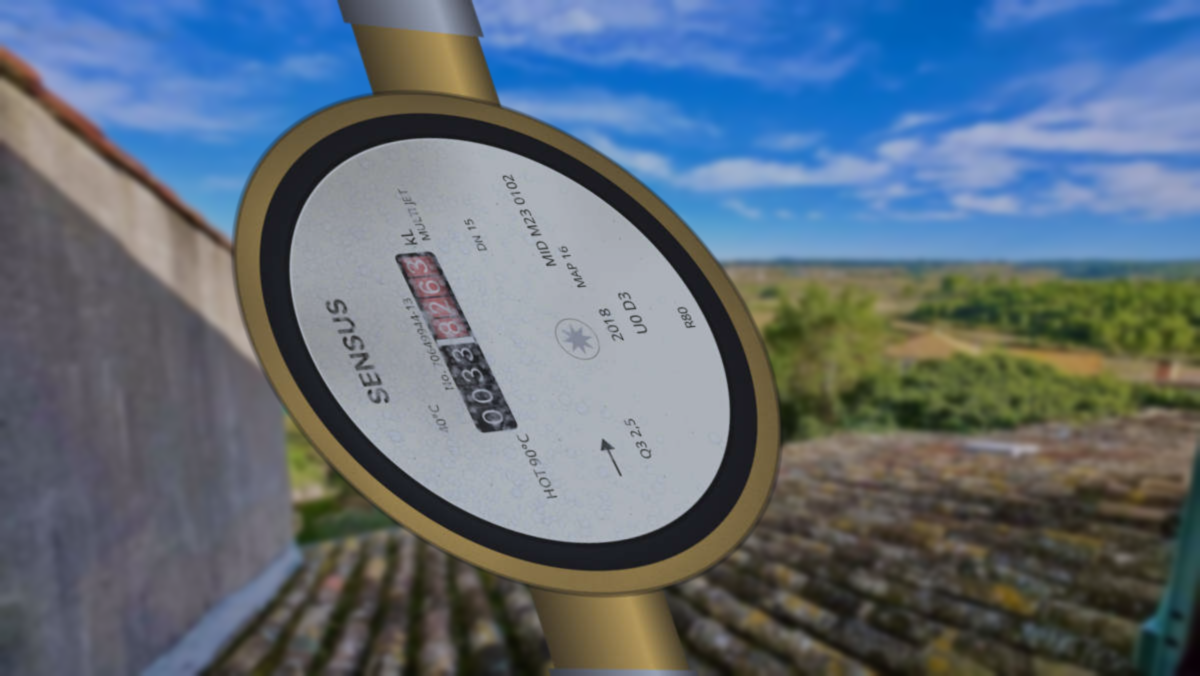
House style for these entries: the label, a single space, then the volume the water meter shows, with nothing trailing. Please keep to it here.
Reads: 33.8263 kL
